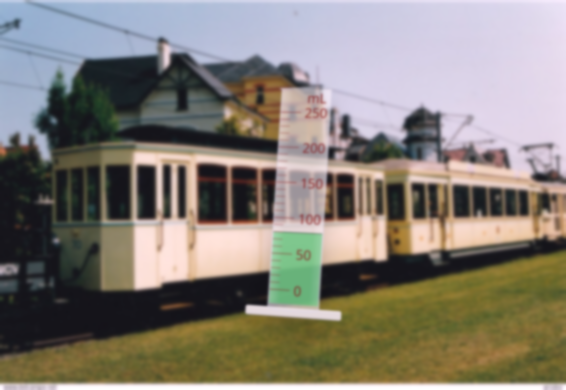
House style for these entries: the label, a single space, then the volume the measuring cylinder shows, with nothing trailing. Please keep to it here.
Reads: 80 mL
